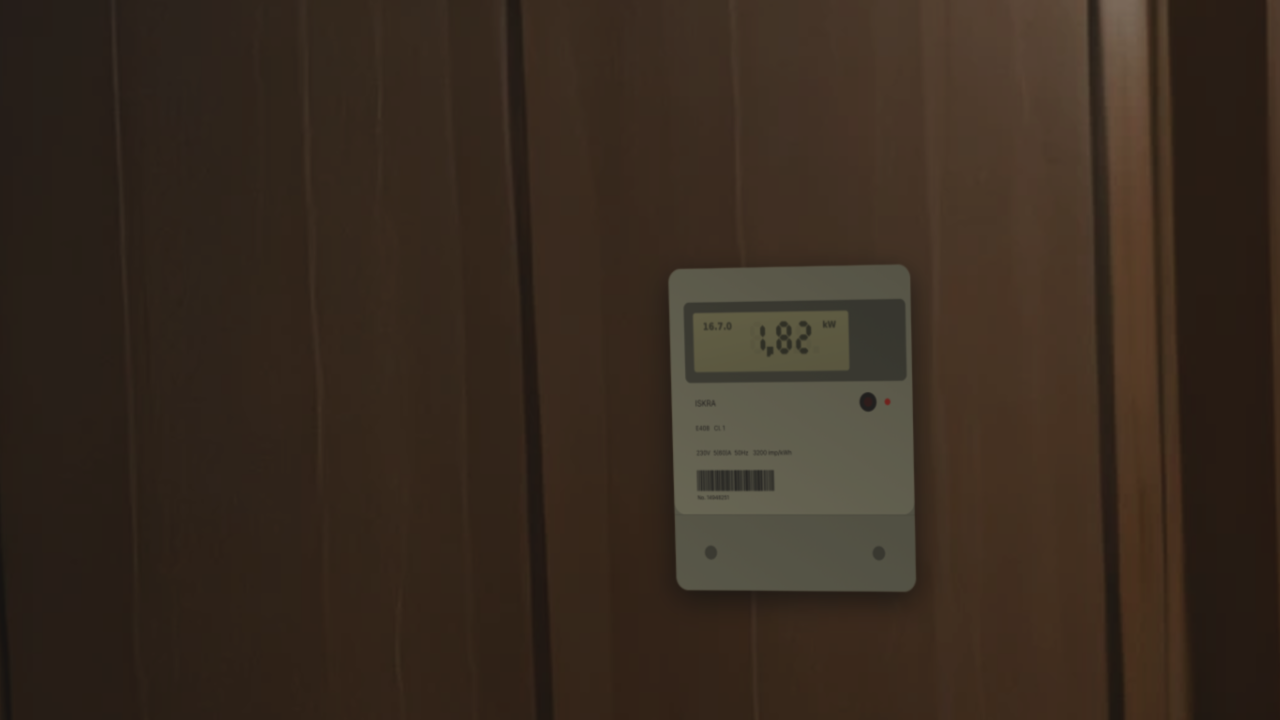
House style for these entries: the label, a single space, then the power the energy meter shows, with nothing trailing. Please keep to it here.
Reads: 1.82 kW
